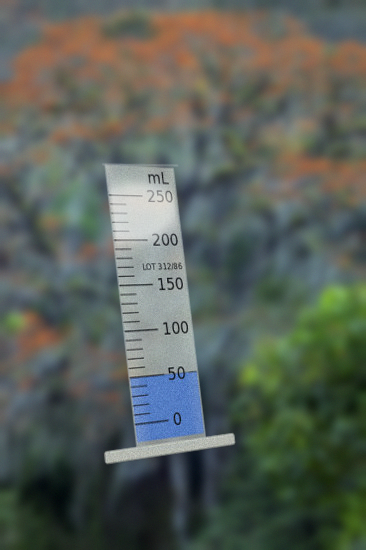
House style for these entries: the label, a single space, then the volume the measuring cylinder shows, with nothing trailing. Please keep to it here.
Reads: 50 mL
